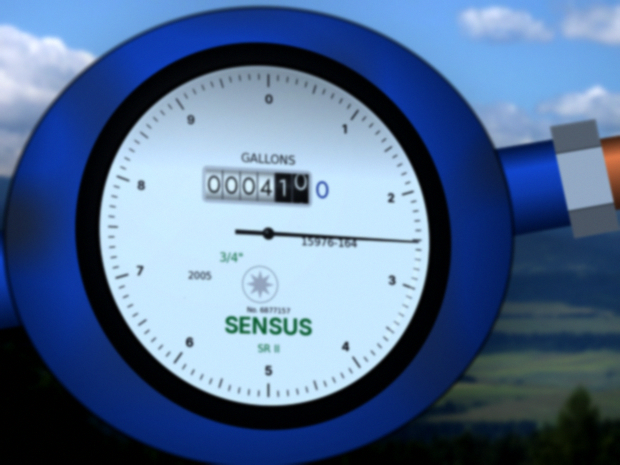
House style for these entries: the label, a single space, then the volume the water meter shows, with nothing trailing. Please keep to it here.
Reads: 4102.5 gal
